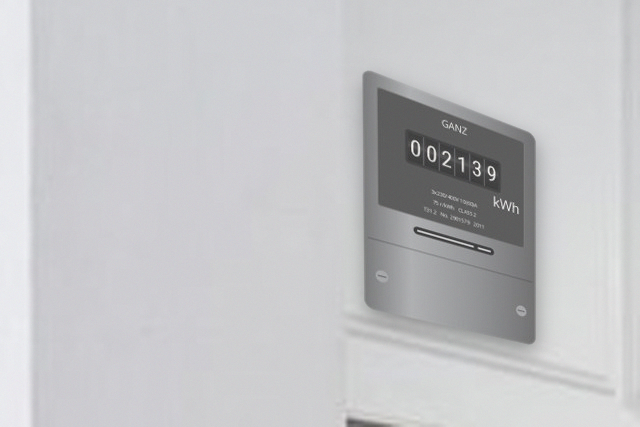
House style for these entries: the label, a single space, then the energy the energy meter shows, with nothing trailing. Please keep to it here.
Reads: 2139 kWh
